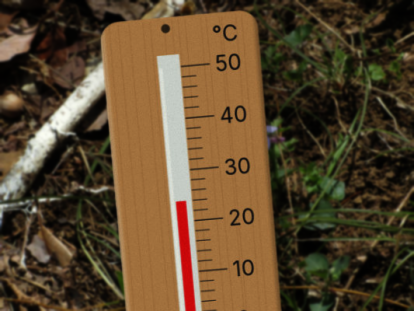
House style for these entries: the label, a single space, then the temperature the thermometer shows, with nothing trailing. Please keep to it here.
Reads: 24 °C
